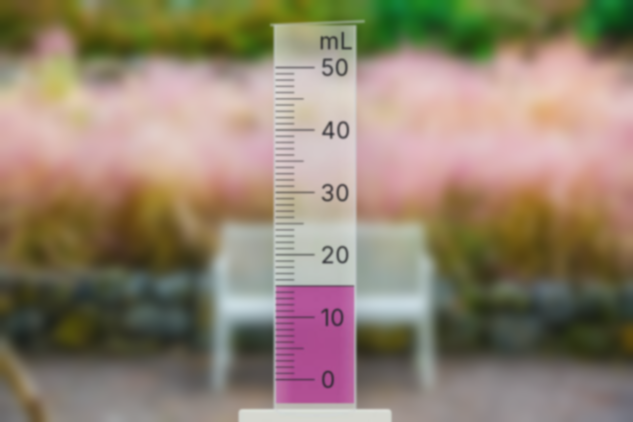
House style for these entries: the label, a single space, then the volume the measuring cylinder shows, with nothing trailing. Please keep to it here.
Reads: 15 mL
